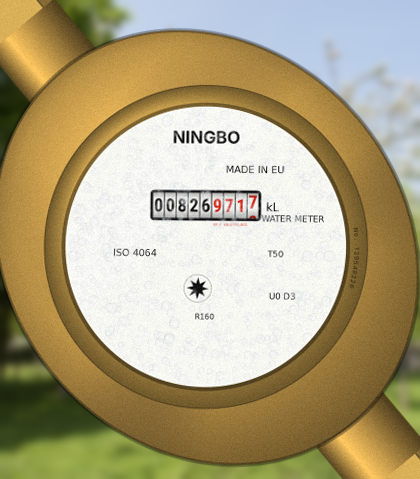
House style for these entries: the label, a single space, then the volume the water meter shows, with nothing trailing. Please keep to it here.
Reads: 826.9717 kL
